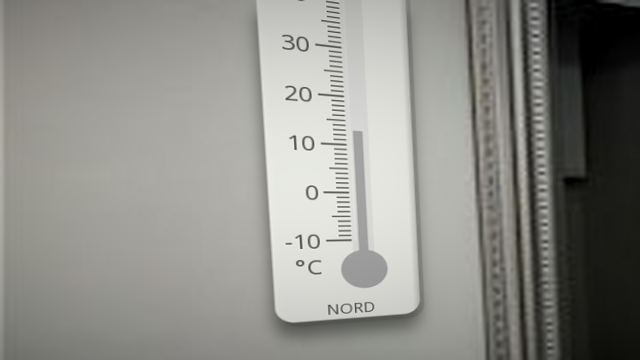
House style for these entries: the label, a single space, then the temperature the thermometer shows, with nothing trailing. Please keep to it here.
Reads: 13 °C
